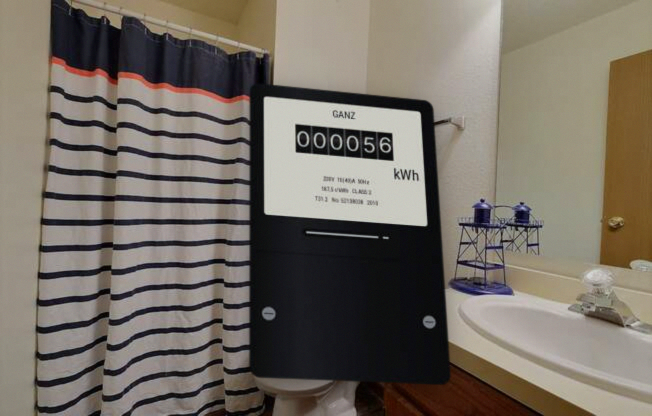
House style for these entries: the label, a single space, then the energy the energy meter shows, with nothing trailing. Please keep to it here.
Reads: 56 kWh
